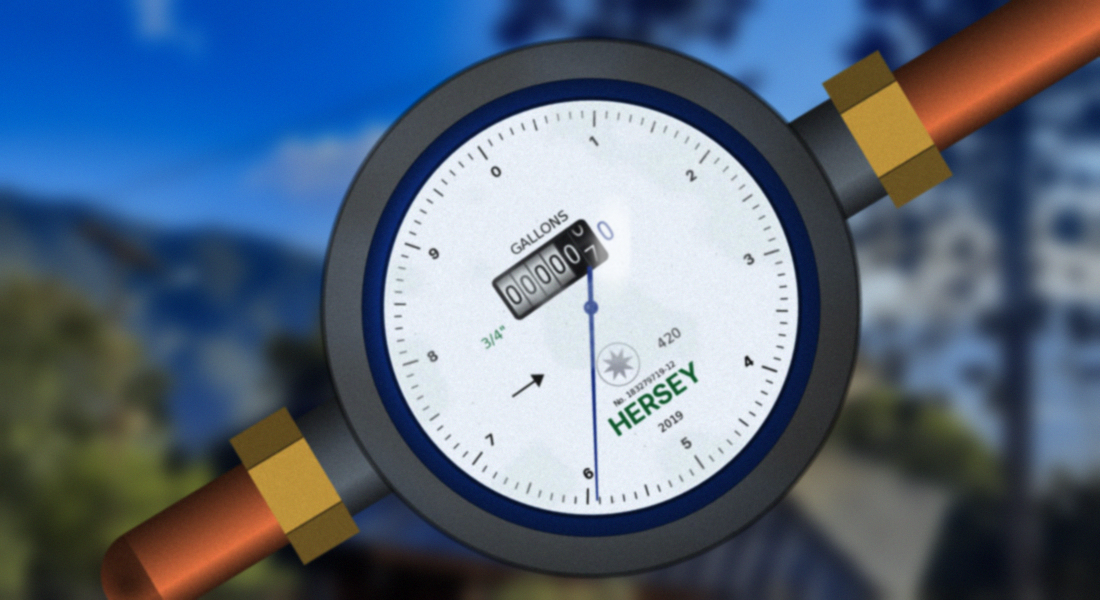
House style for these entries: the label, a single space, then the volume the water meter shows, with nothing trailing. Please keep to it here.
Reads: 65.9 gal
